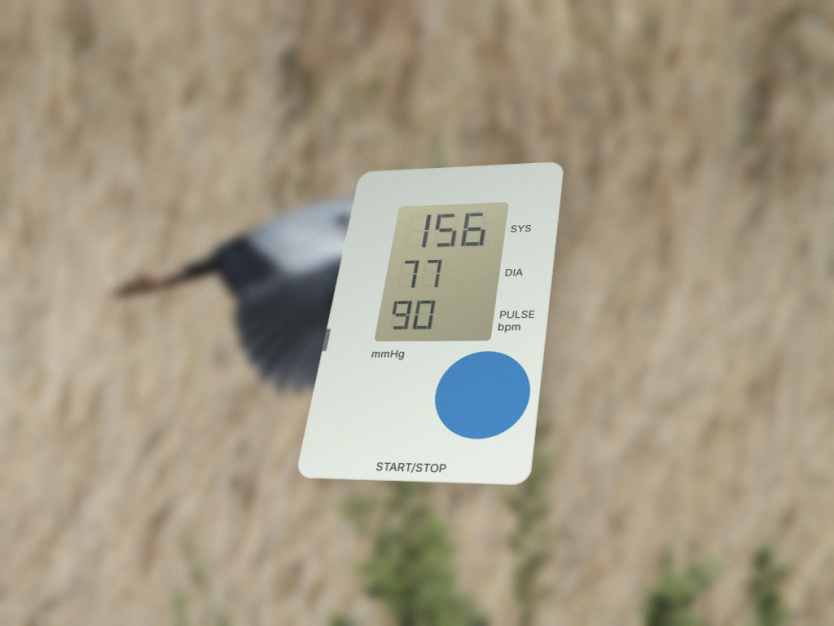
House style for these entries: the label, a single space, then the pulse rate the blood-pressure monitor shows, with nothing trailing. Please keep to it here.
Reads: 90 bpm
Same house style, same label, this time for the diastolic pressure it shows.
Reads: 77 mmHg
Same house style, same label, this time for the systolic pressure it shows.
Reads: 156 mmHg
